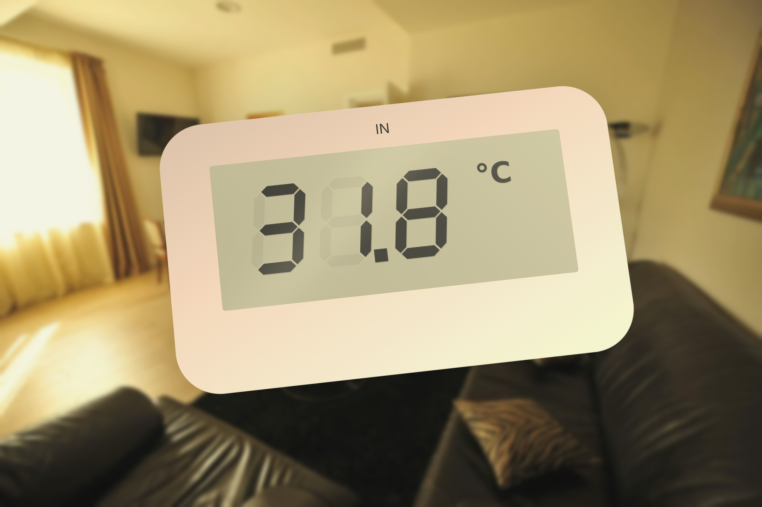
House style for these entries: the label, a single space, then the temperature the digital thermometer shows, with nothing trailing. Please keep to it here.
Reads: 31.8 °C
